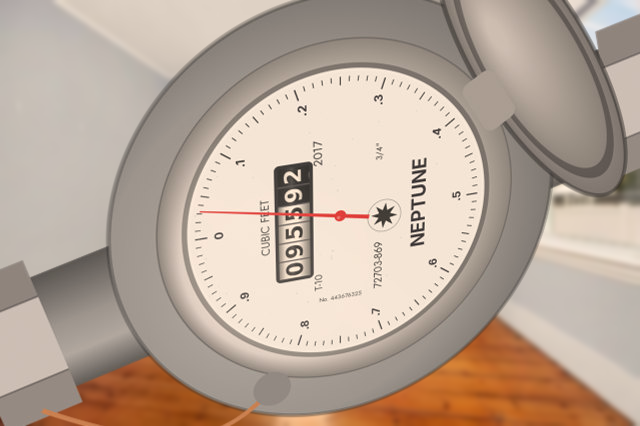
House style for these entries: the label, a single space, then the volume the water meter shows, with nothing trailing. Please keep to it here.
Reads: 95592.03 ft³
